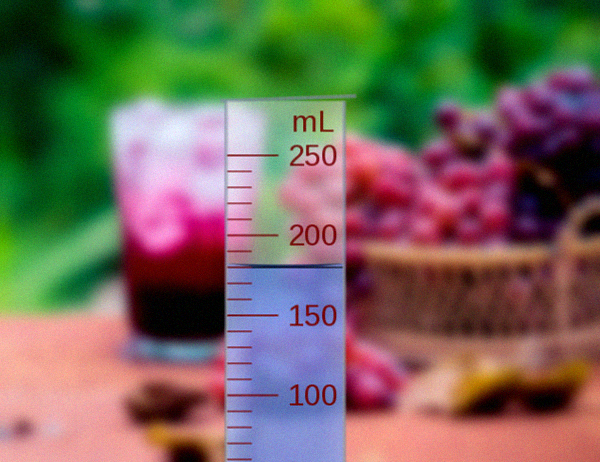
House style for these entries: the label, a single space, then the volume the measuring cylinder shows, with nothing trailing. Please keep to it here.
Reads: 180 mL
